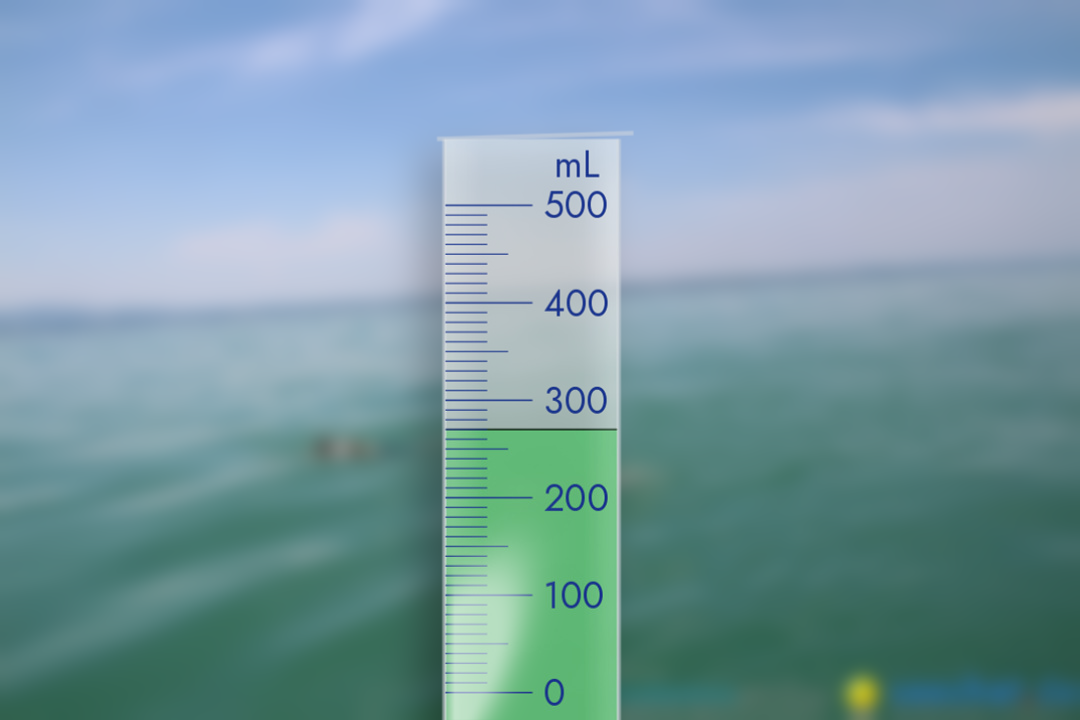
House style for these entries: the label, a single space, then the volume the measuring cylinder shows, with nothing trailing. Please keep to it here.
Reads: 270 mL
